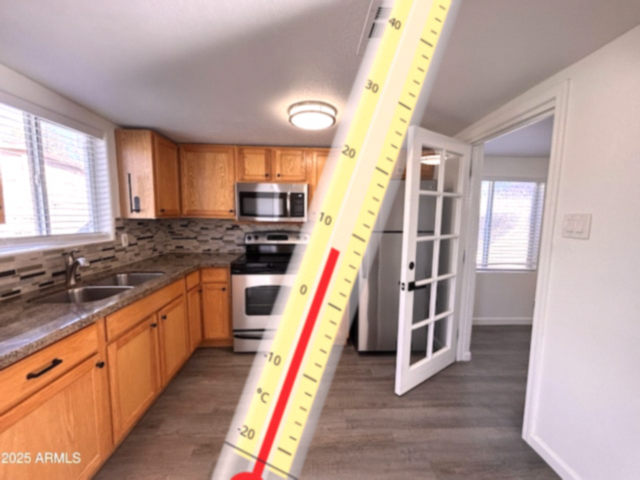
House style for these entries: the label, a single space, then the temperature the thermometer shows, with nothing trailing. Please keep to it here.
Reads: 7 °C
